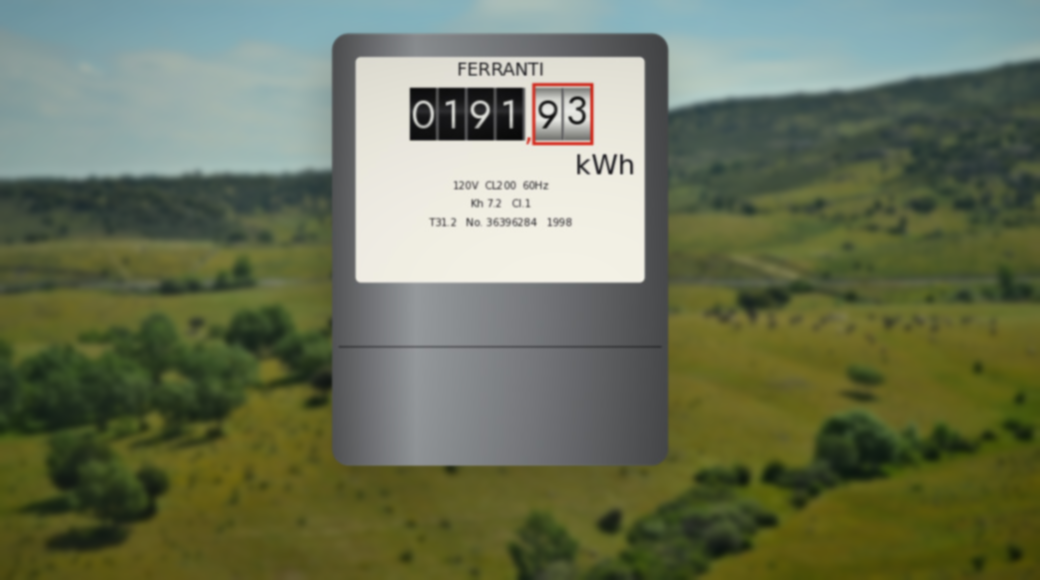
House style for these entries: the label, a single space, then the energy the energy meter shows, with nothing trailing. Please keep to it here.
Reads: 191.93 kWh
